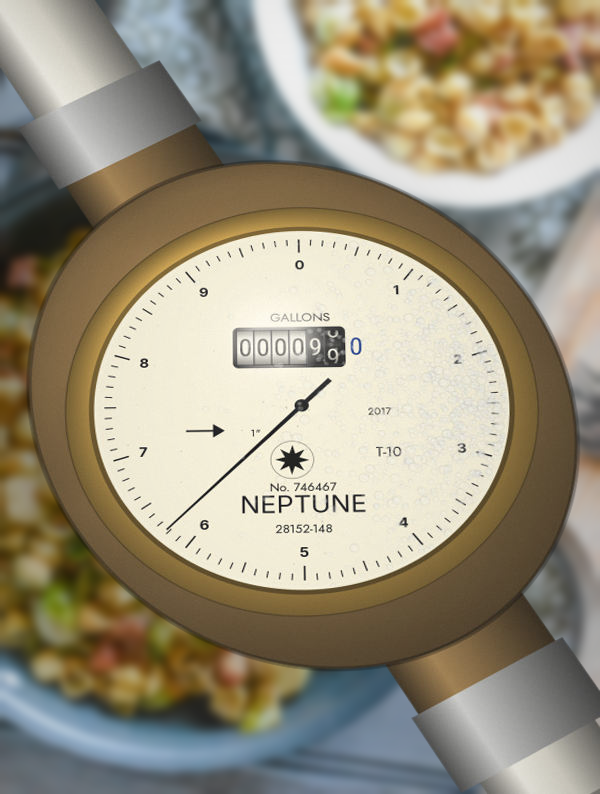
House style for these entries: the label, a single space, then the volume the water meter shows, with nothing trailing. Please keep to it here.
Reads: 986.2 gal
